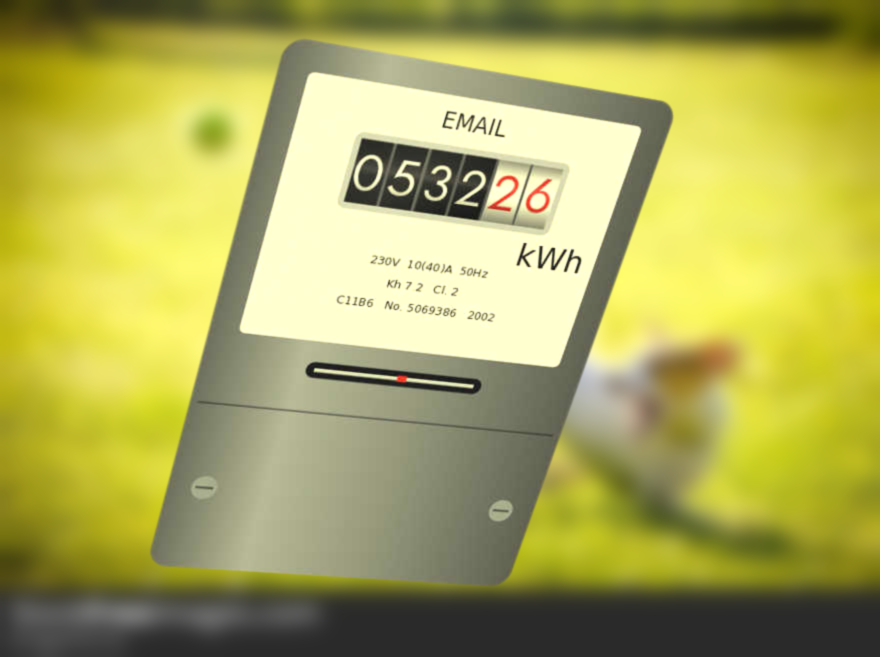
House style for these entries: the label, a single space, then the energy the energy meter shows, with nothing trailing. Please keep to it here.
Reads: 532.26 kWh
